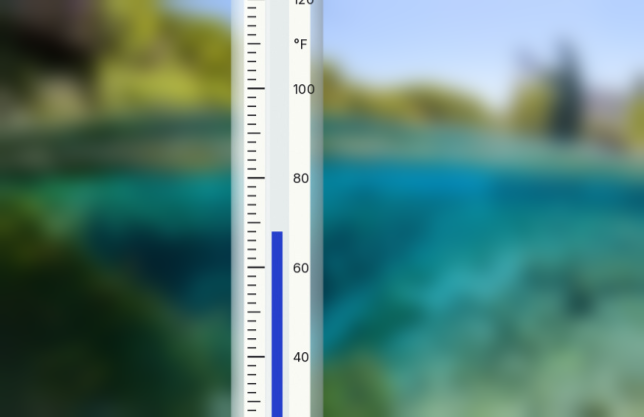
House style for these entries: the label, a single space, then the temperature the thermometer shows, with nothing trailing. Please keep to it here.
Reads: 68 °F
